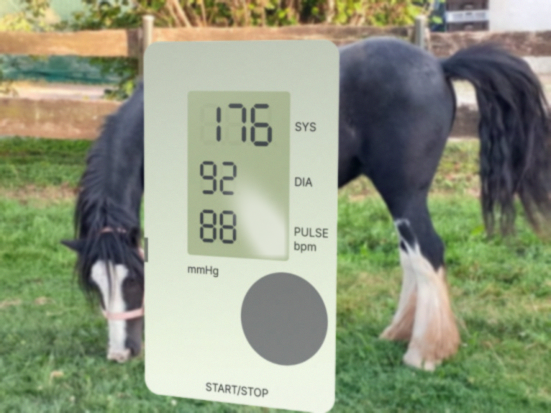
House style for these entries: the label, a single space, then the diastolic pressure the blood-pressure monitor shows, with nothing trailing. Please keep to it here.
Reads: 92 mmHg
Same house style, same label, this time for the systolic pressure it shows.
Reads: 176 mmHg
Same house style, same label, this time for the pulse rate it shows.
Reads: 88 bpm
